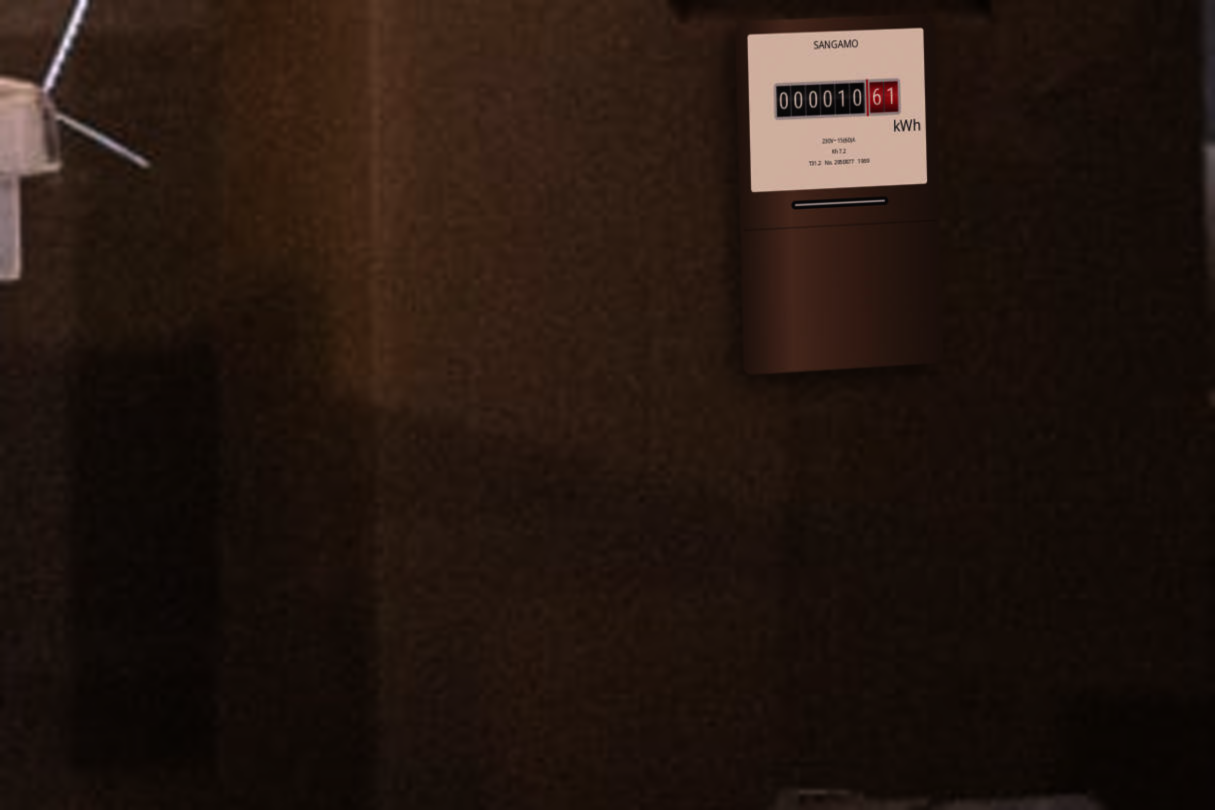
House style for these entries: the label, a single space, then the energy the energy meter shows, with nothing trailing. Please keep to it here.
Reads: 10.61 kWh
